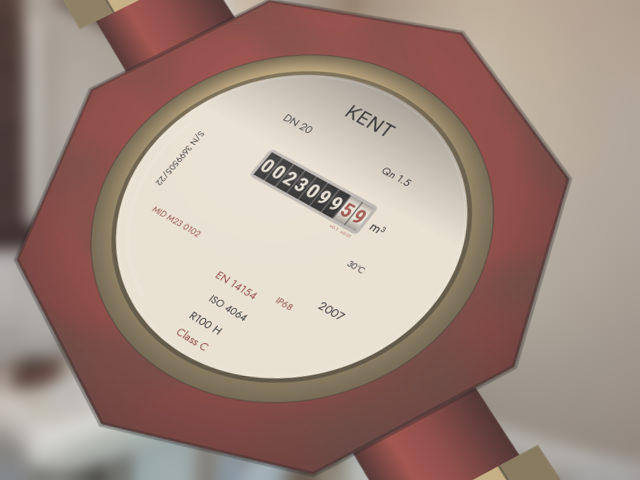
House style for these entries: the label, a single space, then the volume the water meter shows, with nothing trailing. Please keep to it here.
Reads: 23099.59 m³
